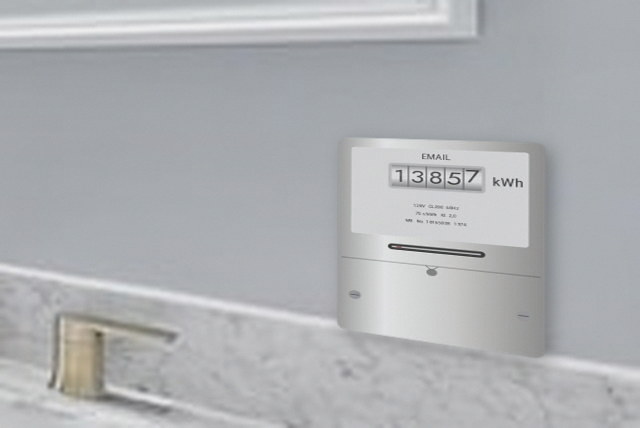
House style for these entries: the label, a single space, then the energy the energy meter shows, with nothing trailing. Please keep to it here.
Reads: 13857 kWh
